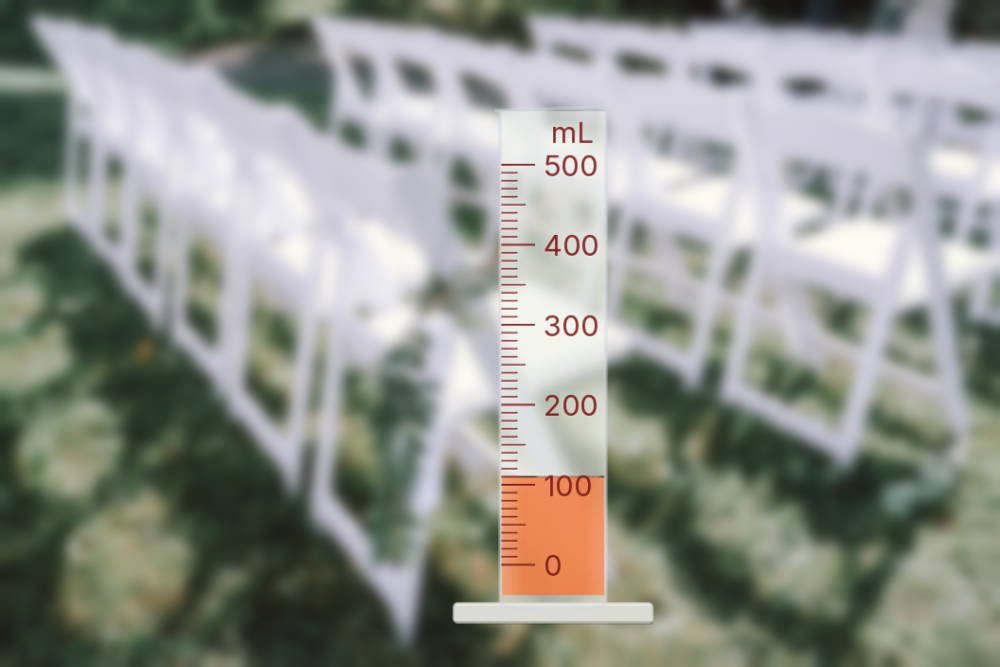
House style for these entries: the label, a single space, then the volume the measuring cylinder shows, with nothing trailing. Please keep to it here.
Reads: 110 mL
